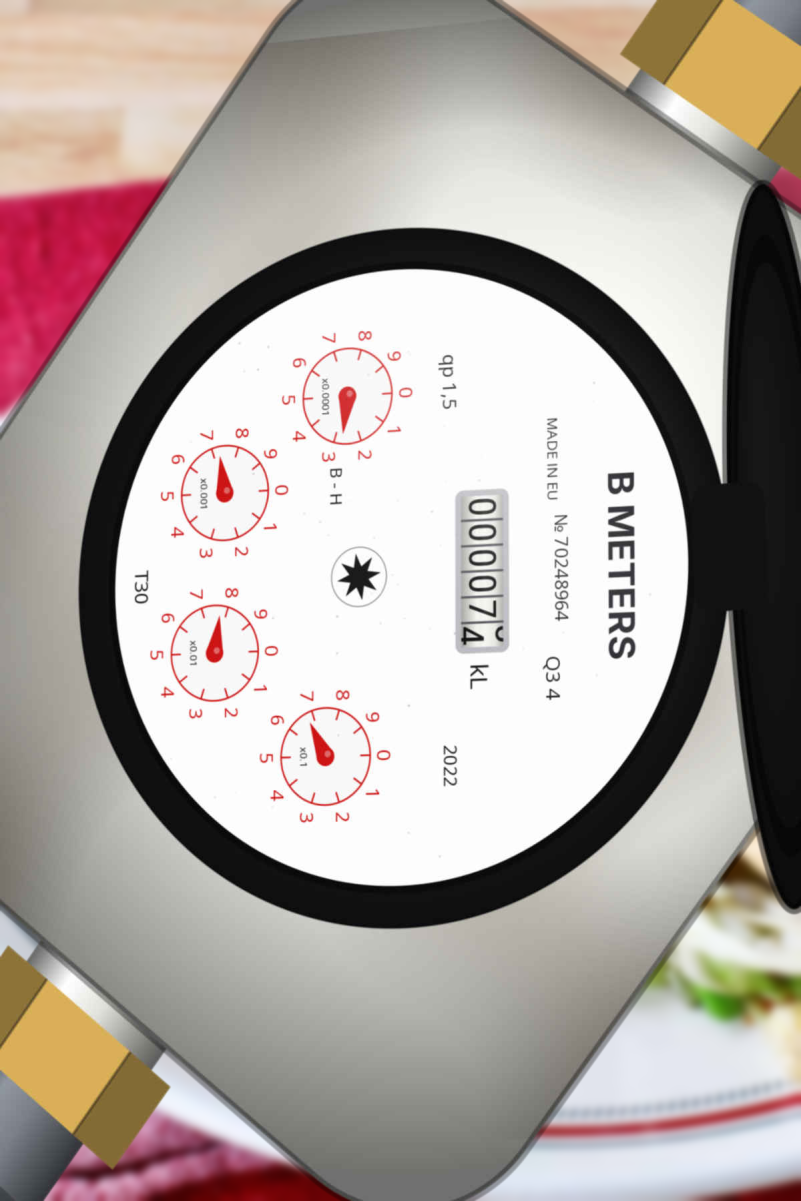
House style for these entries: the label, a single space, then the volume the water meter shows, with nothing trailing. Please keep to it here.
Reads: 73.6772 kL
